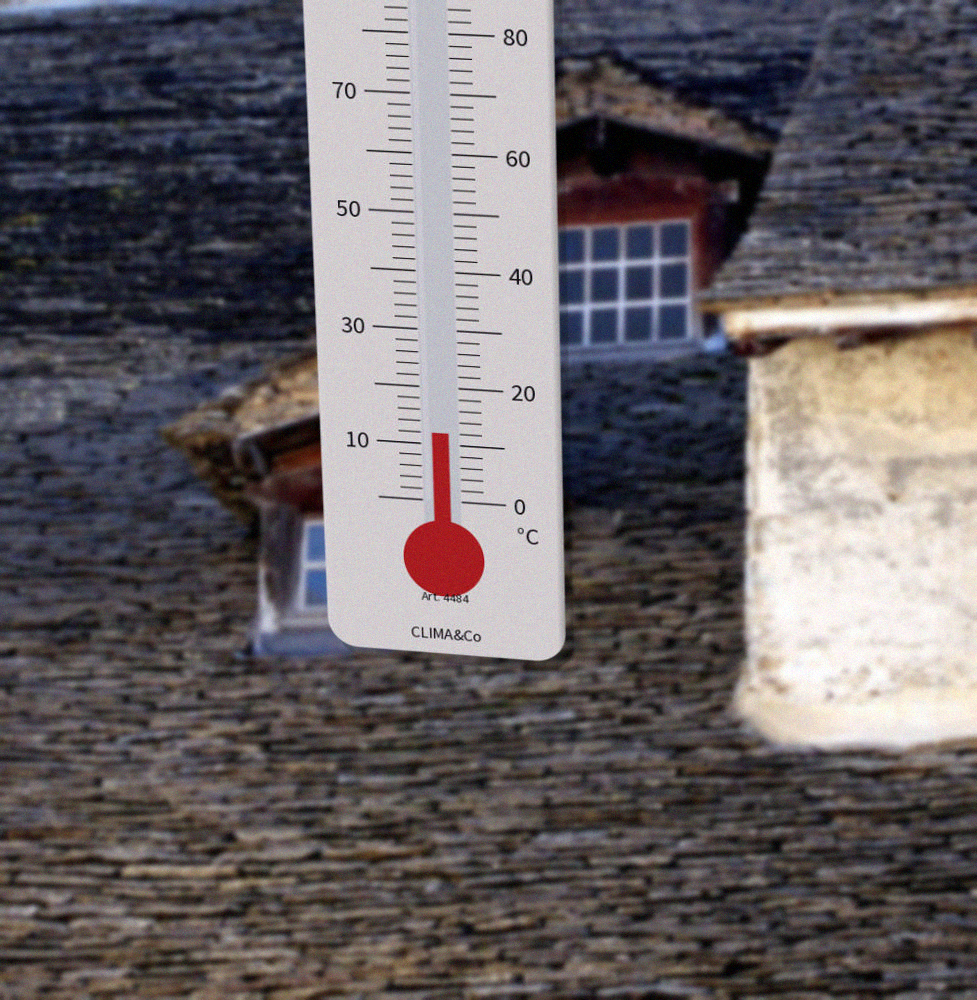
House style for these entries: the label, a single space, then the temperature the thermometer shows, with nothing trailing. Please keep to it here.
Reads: 12 °C
